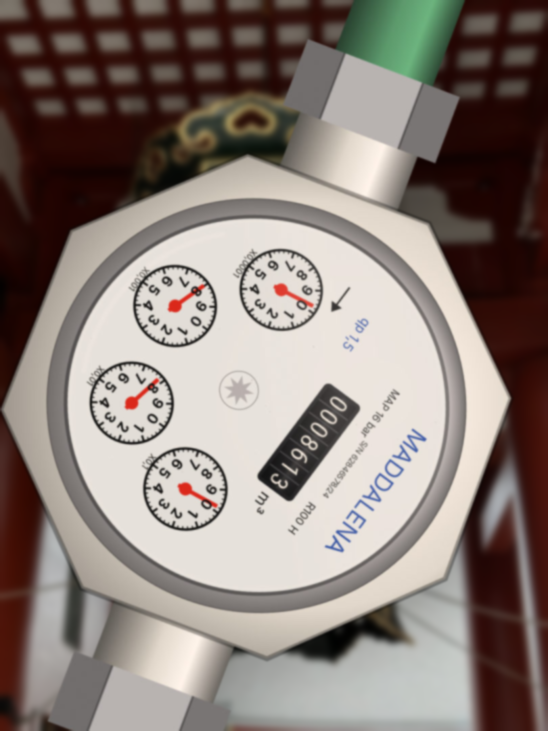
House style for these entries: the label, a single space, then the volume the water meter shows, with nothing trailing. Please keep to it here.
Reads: 8612.9779 m³
